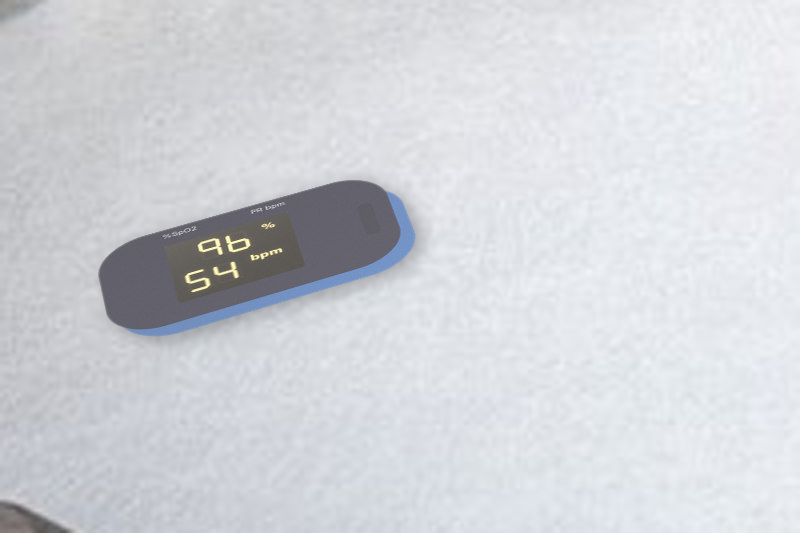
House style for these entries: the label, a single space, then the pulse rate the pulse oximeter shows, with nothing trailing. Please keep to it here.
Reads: 54 bpm
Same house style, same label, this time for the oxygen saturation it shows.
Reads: 96 %
